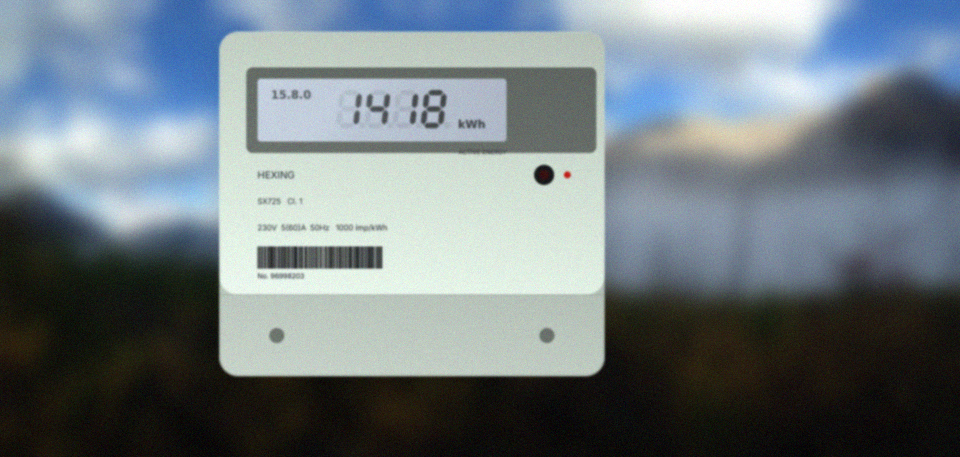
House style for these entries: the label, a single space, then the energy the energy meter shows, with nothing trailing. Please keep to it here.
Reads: 1418 kWh
